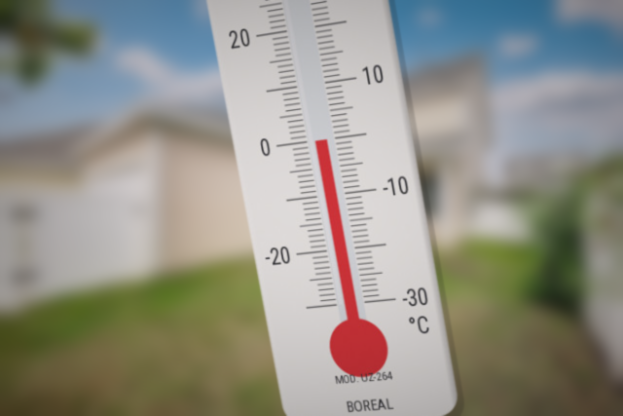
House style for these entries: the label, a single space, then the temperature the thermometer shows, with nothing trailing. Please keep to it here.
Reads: 0 °C
